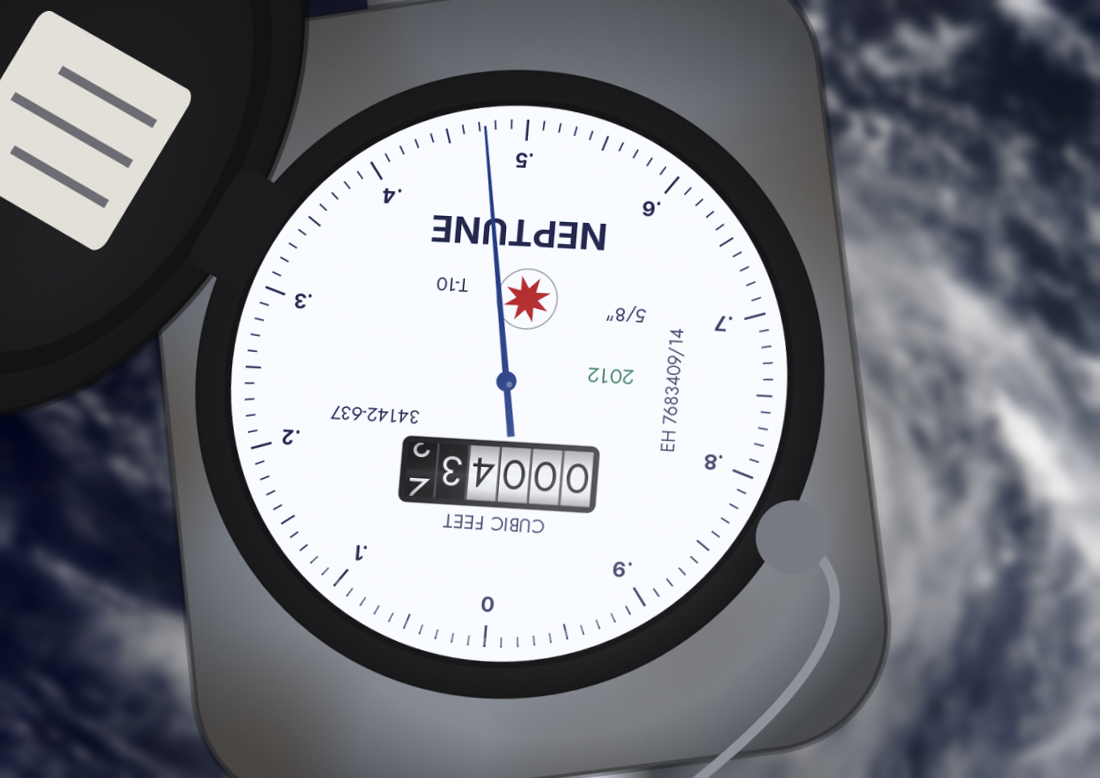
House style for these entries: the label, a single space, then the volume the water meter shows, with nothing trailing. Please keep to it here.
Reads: 432.47 ft³
